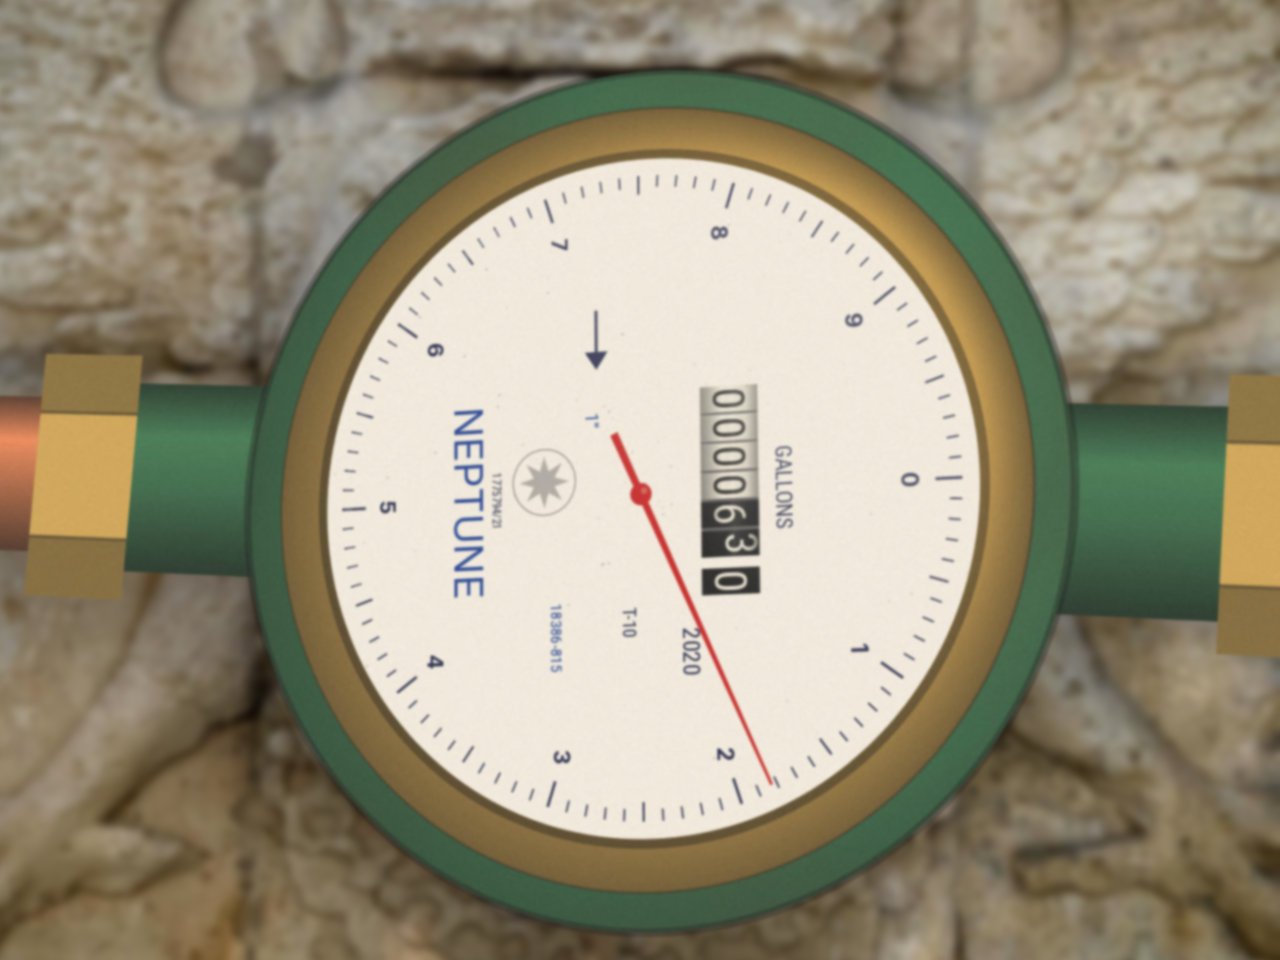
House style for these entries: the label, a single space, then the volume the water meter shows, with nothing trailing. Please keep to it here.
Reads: 631.8 gal
